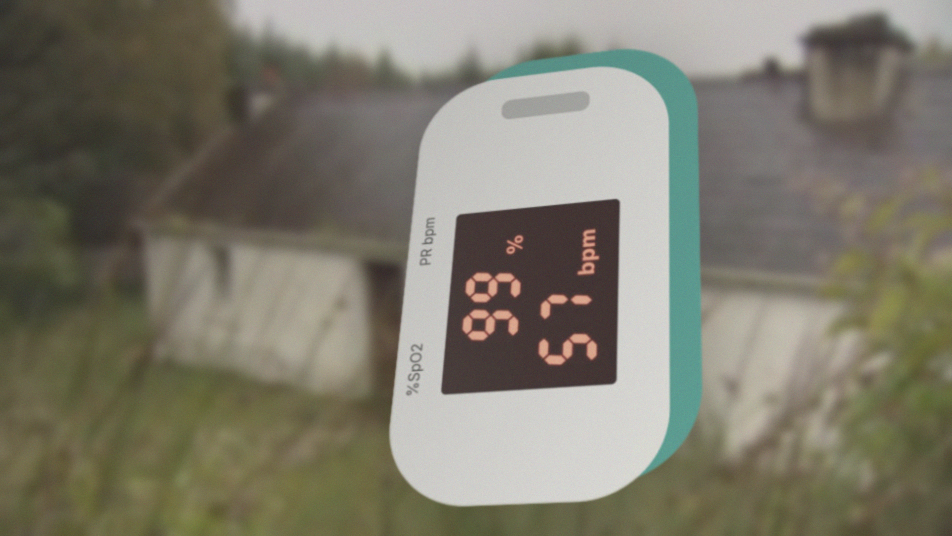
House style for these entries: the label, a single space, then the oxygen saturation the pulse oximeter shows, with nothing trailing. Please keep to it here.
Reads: 99 %
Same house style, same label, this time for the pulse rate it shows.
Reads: 57 bpm
